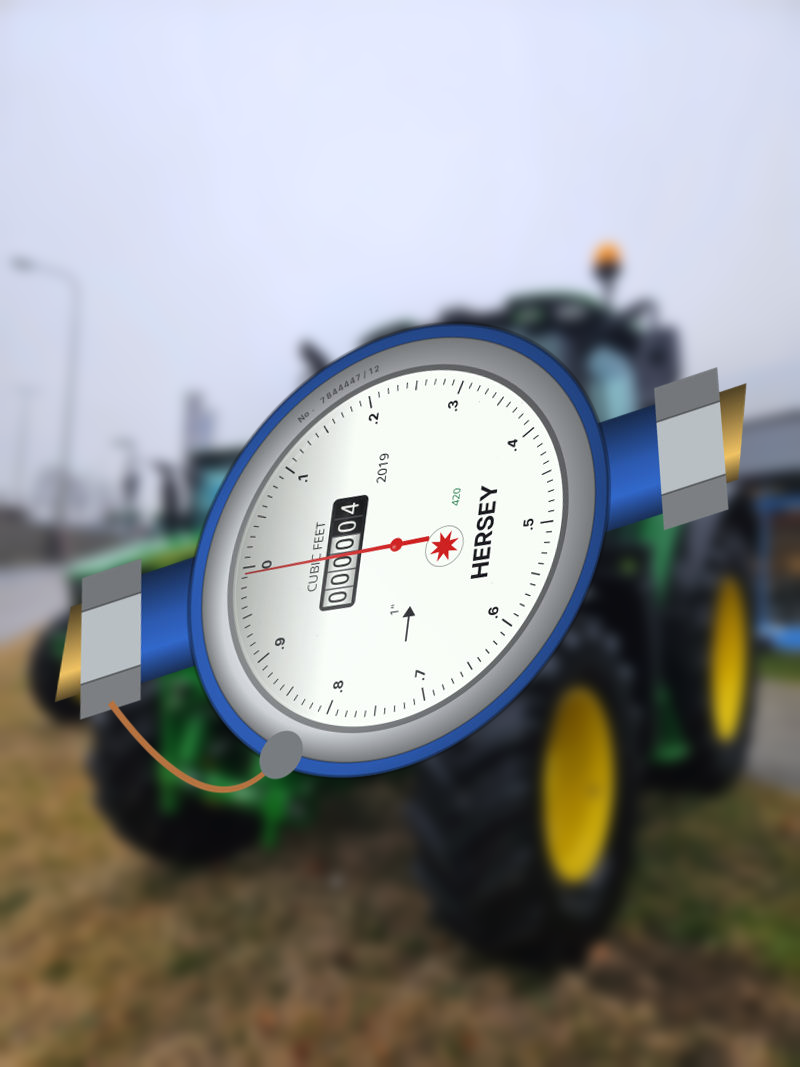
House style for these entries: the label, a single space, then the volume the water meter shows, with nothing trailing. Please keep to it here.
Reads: 3.99 ft³
